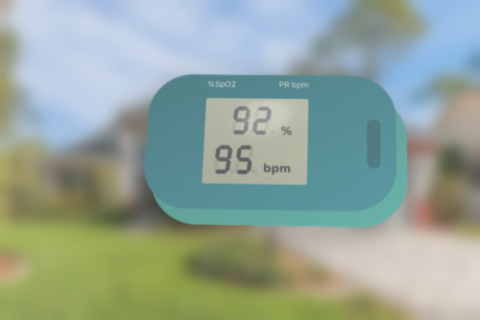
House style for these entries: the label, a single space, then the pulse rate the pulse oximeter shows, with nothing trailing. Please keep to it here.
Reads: 95 bpm
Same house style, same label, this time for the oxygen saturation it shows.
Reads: 92 %
